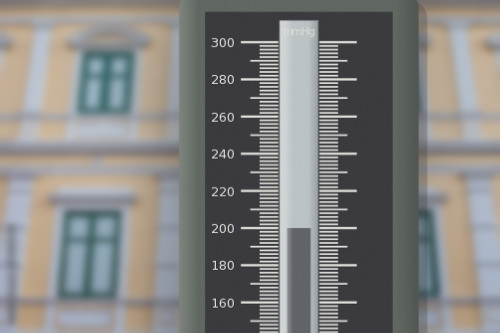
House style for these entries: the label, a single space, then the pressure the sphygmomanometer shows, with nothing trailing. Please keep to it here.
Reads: 200 mmHg
